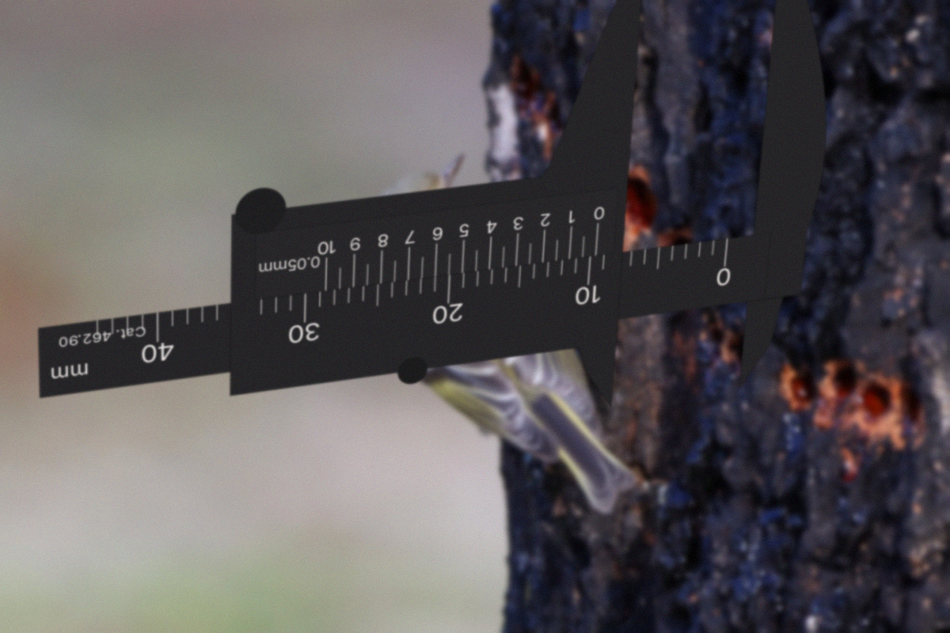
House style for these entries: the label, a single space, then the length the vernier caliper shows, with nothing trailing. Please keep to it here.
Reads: 9.6 mm
